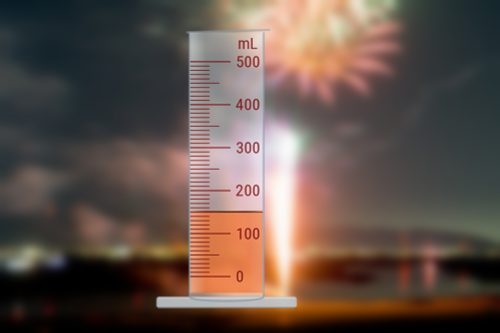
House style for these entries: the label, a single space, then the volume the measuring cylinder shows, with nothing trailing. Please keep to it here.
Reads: 150 mL
